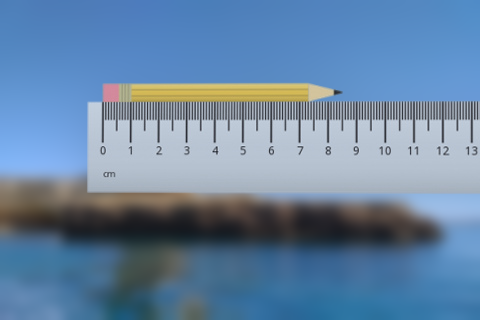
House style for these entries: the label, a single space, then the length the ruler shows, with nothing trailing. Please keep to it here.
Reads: 8.5 cm
